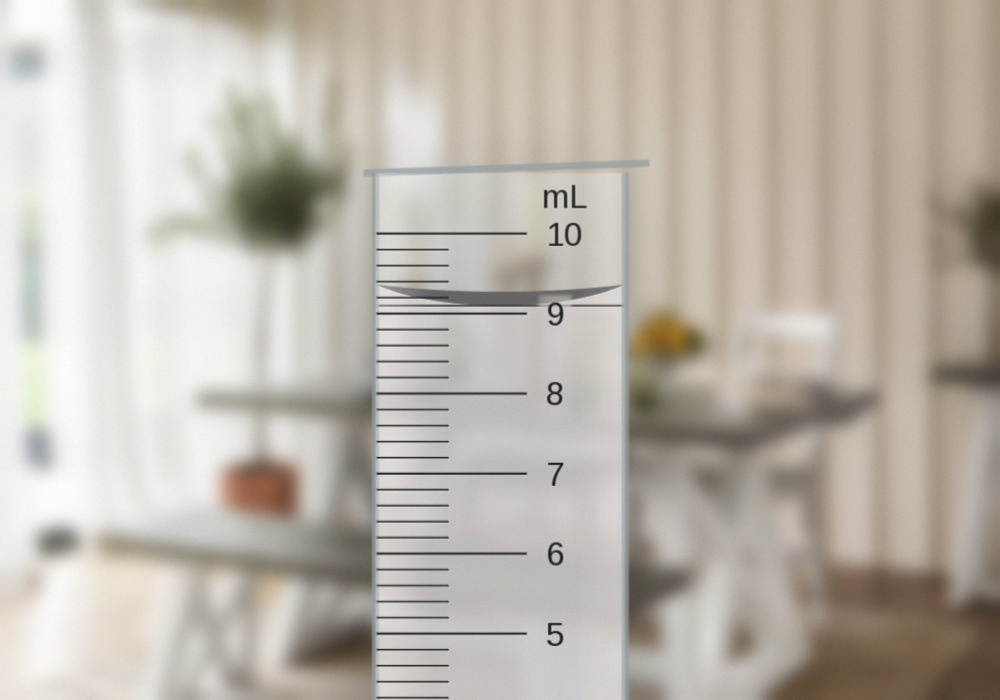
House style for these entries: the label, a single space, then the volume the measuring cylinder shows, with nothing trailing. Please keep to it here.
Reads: 9.1 mL
